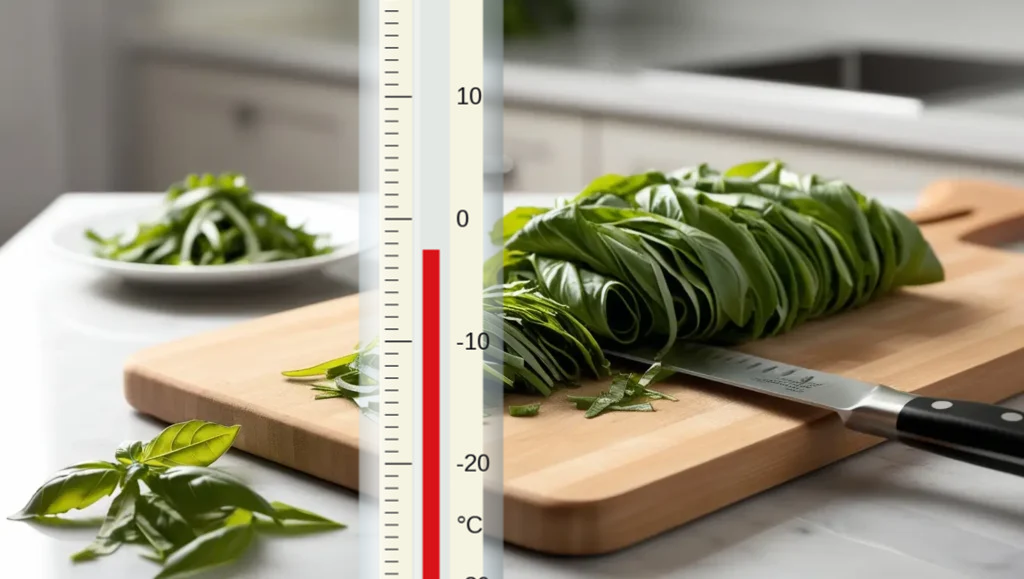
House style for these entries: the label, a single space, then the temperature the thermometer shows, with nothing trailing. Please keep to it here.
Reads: -2.5 °C
